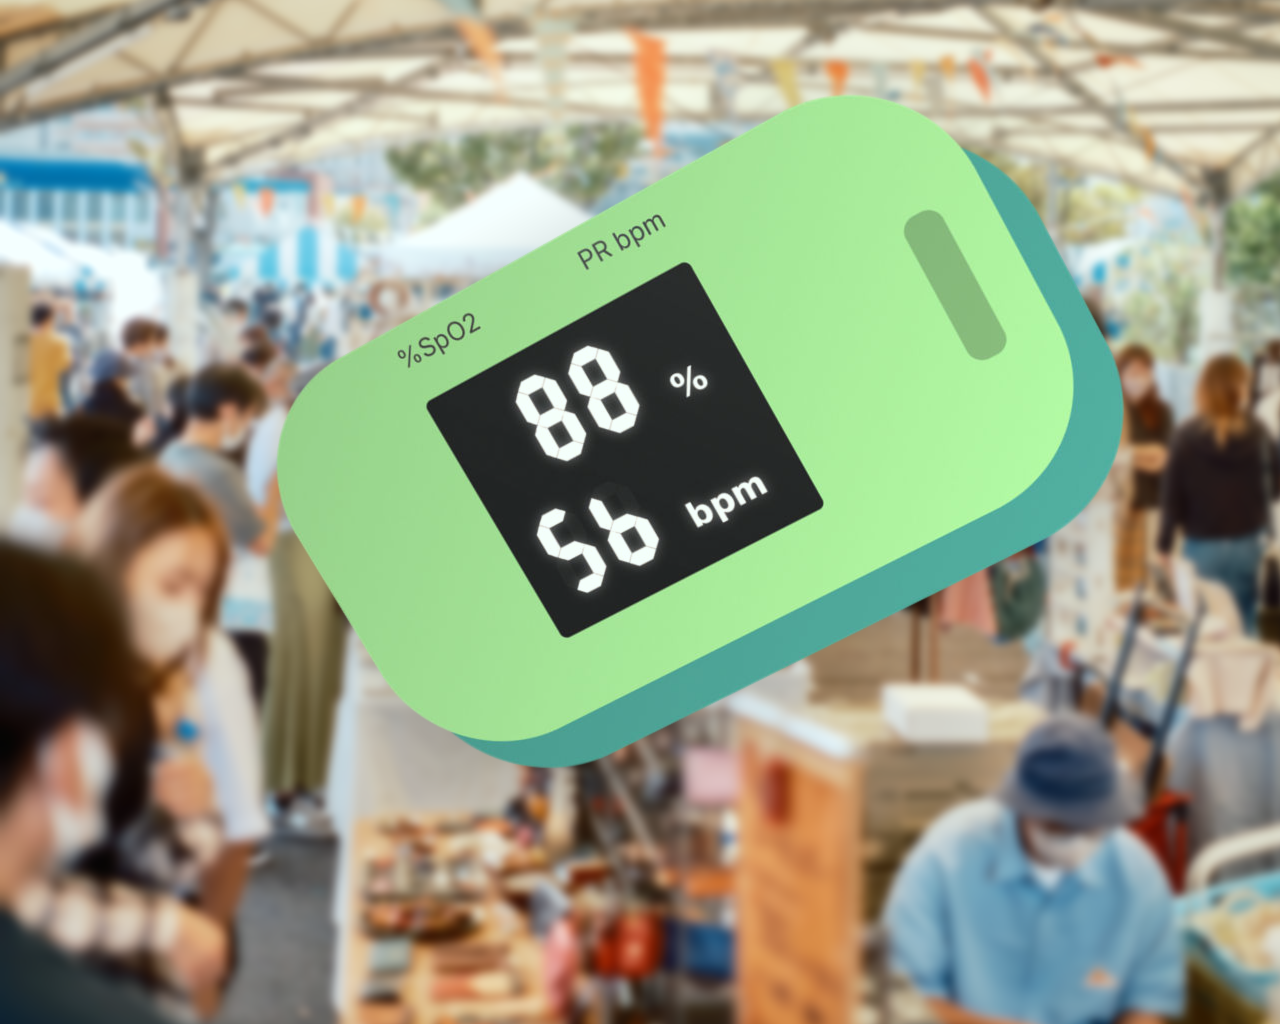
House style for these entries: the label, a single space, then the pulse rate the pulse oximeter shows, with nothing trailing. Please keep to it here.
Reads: 56 bpm
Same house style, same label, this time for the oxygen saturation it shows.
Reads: 88 %
